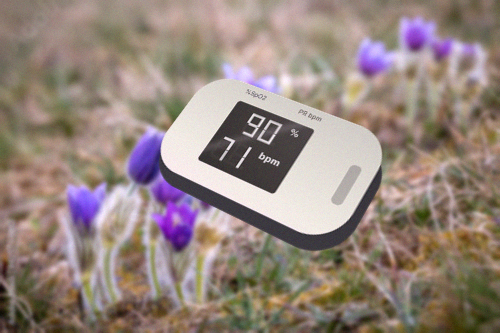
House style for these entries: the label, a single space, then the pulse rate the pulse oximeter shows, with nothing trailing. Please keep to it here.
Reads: 71 bpm
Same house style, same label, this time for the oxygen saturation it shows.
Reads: 90 %
